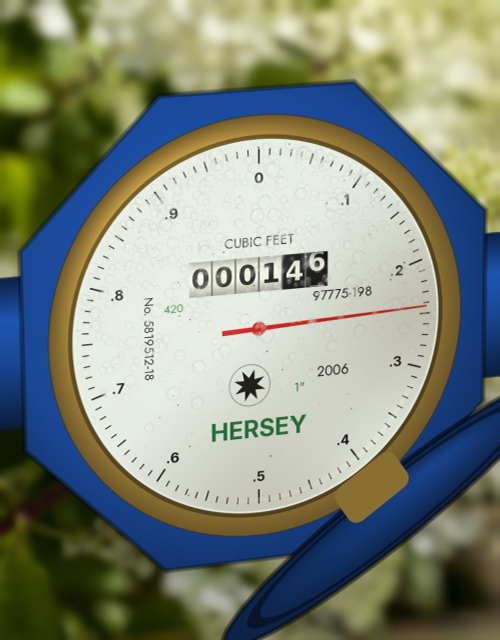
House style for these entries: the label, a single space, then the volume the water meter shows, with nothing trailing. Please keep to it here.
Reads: 146.24 ft³
